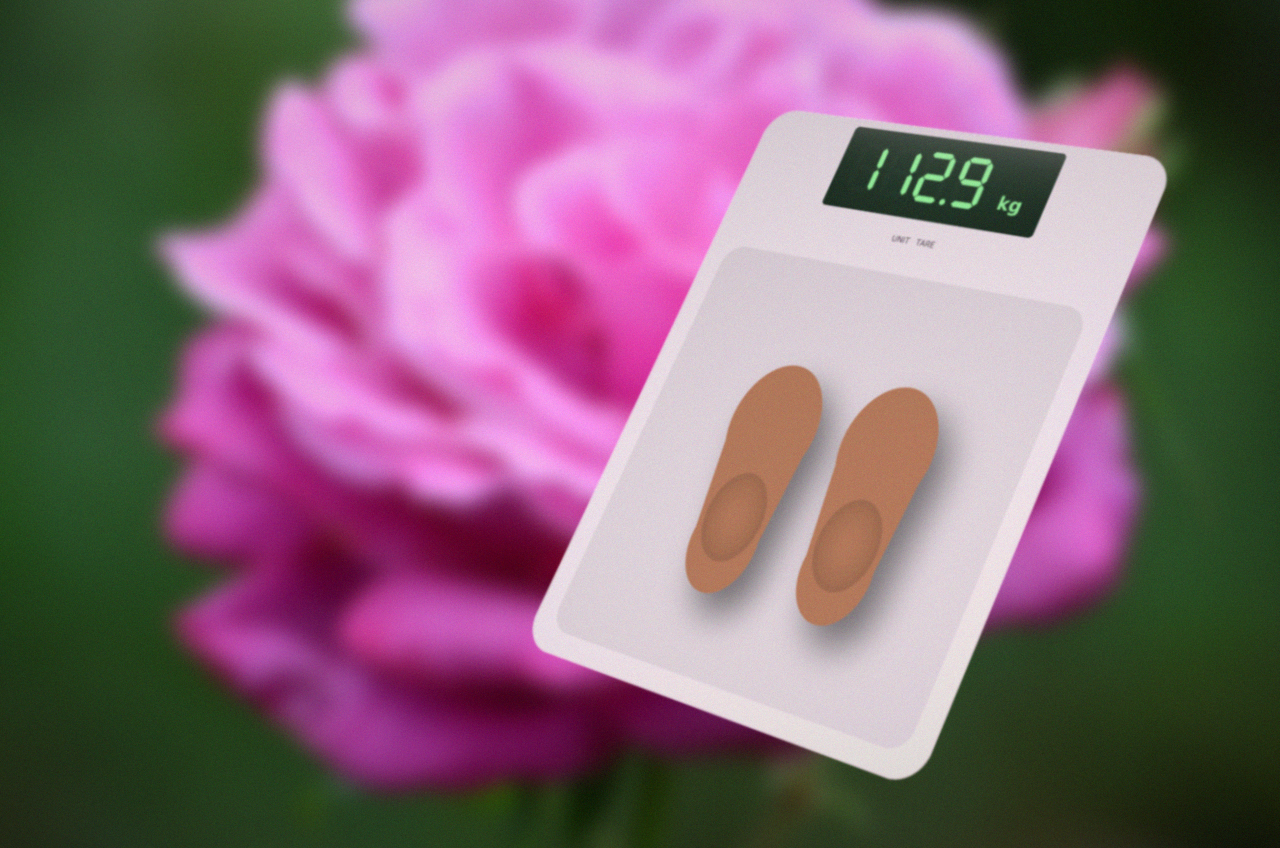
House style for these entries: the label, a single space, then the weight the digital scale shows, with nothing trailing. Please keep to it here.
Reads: 112.9 kg
